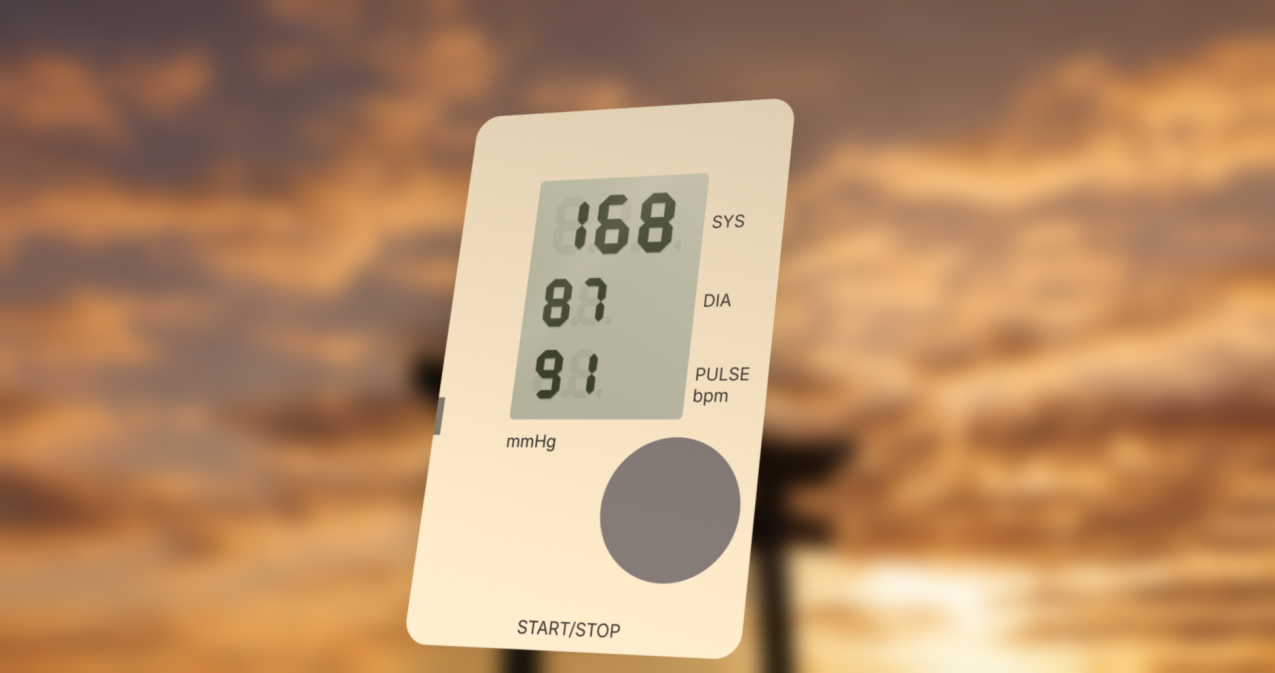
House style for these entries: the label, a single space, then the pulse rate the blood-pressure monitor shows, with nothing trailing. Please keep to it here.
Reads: 91 bpm
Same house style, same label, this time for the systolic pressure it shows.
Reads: 168 mmHg
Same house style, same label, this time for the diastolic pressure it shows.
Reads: 87 mmHg
